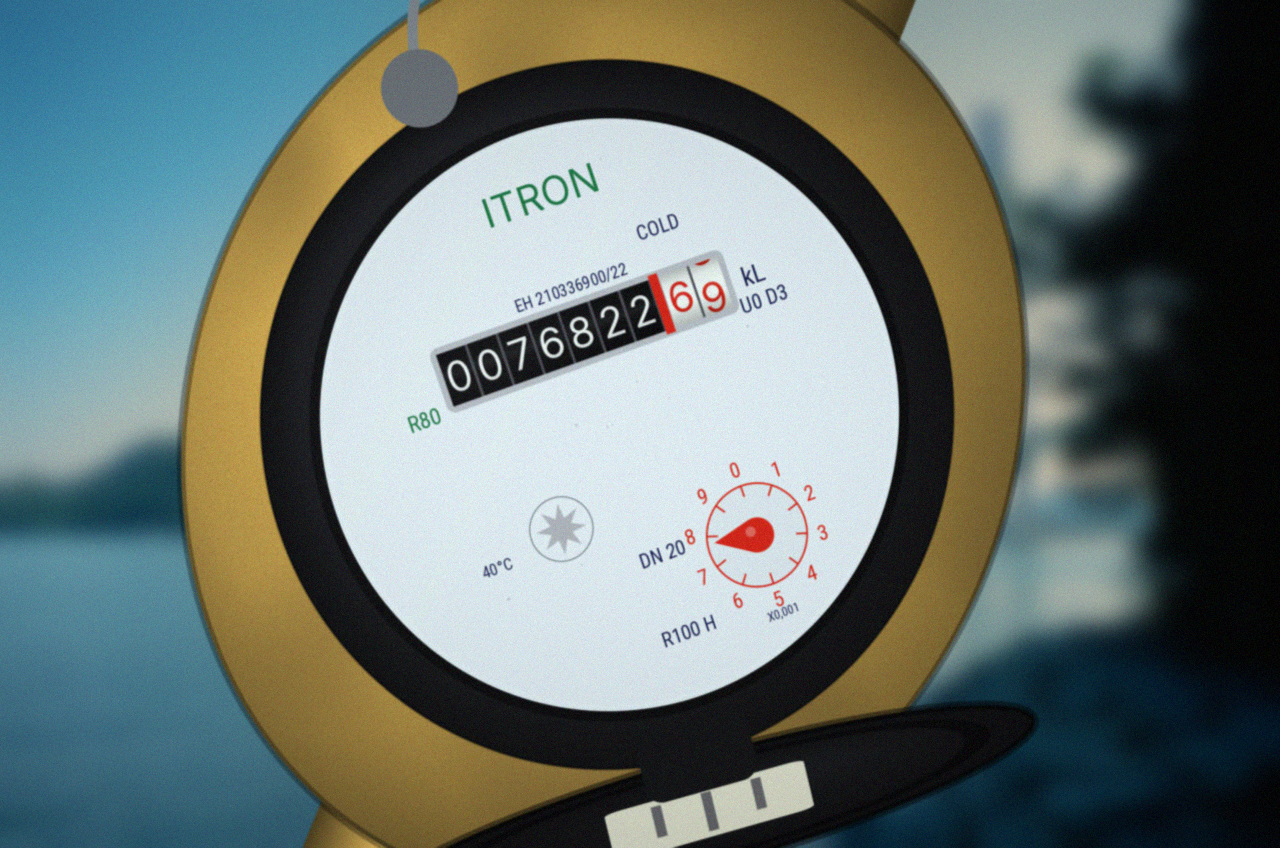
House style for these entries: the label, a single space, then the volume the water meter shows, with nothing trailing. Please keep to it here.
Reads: 76822.687 kL
